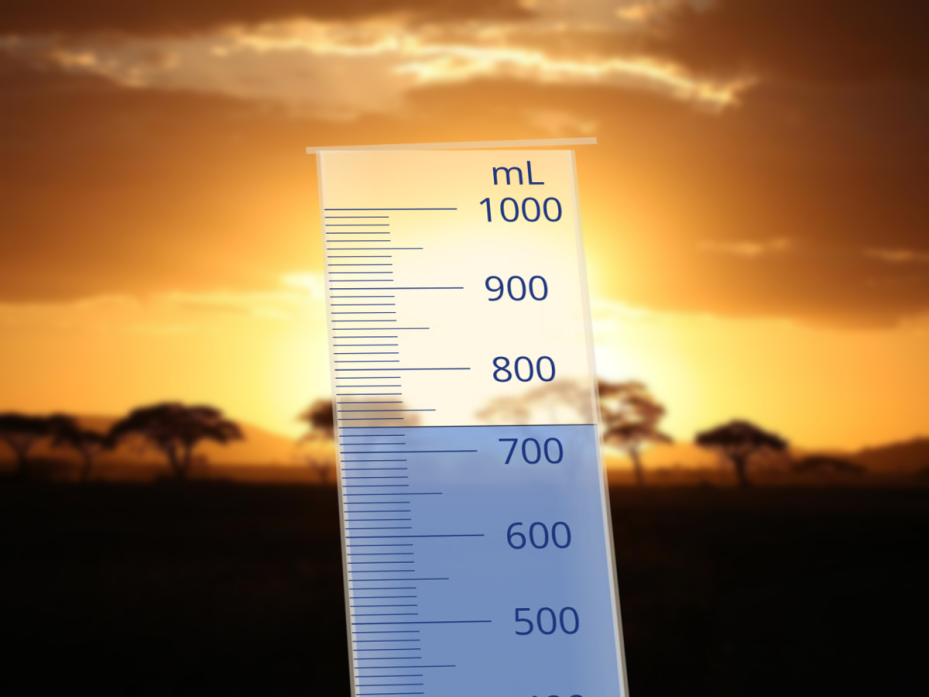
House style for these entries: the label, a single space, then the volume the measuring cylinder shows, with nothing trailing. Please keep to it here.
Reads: 730 mL
